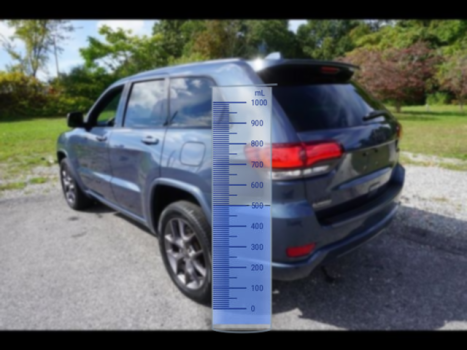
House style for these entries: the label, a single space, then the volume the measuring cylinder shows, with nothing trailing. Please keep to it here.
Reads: 500 mL
